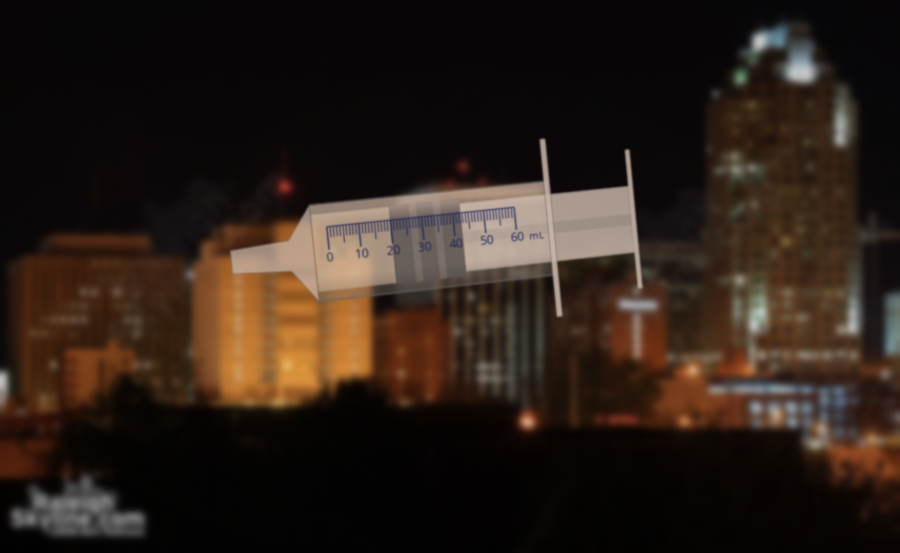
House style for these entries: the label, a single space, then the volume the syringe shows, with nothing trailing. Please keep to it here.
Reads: 20 mL
